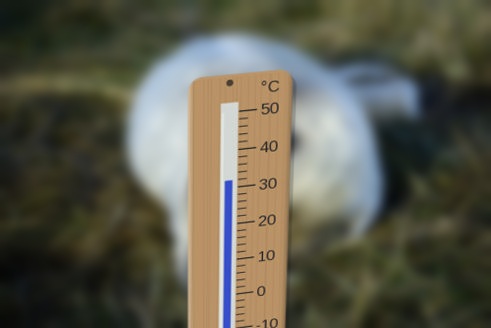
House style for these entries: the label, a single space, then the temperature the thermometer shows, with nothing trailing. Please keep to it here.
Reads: 32 °C
